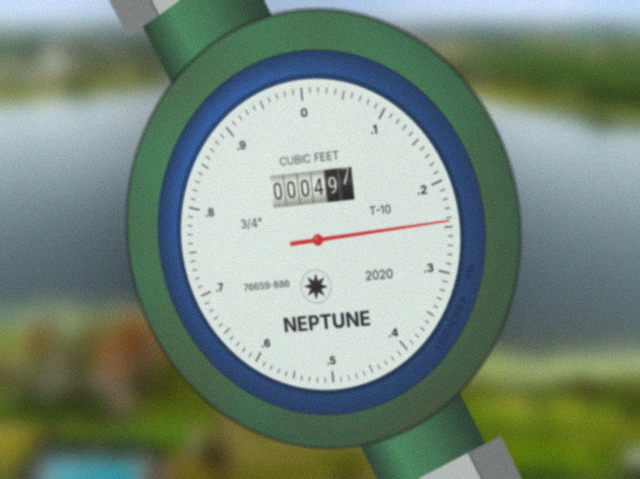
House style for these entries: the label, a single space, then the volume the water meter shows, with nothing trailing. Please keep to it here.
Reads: 497.24 ft³
